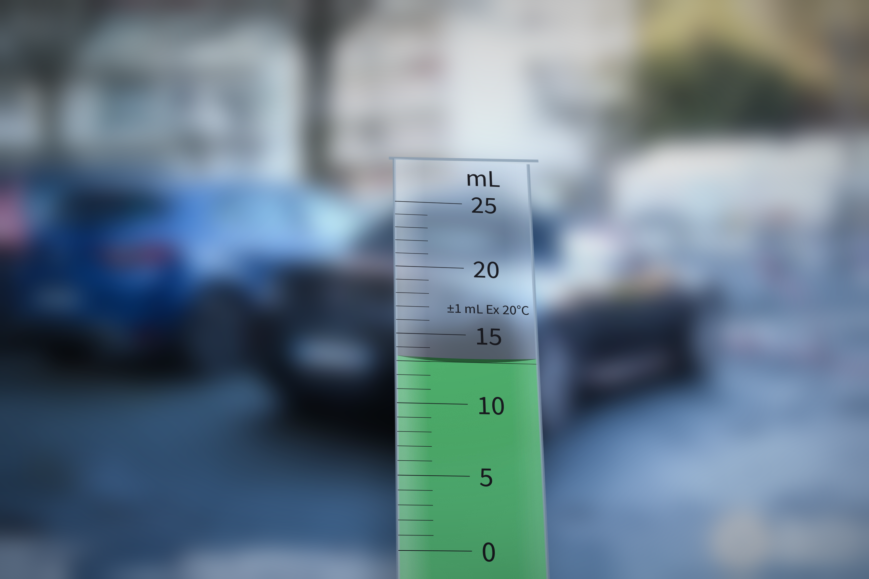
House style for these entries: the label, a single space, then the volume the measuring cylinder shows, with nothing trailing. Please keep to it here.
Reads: 13 mL
